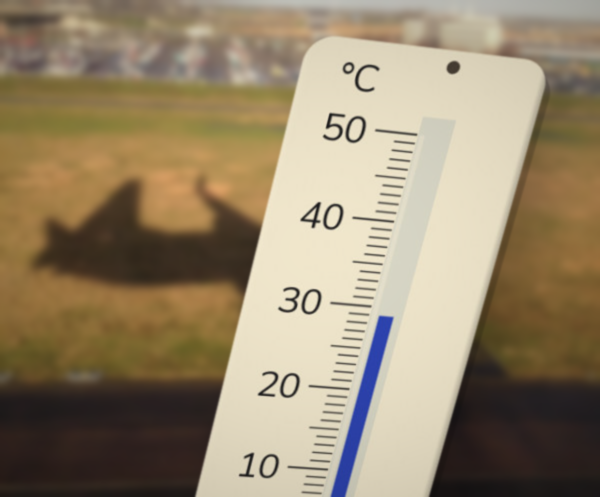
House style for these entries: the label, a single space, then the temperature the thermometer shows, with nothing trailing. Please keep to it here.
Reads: 29 °C
